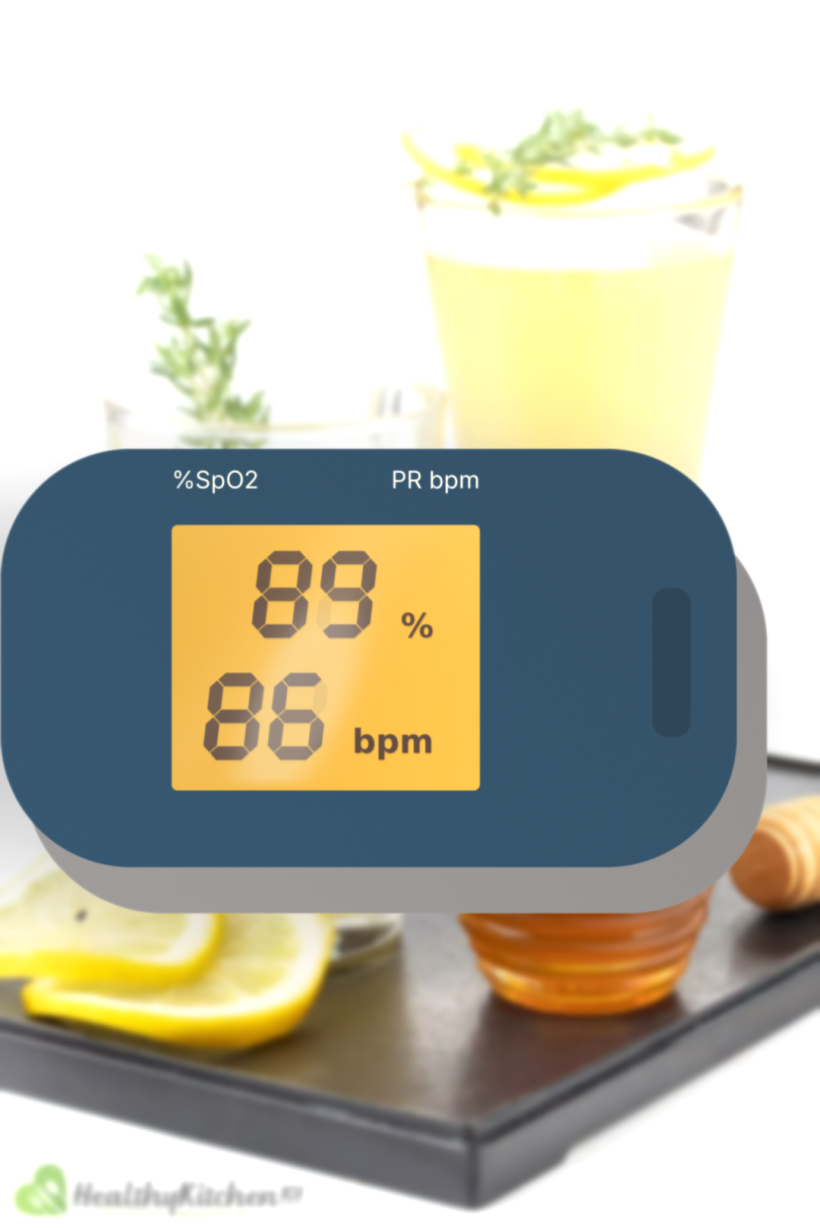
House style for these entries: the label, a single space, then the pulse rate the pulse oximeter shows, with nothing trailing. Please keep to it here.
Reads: 86 bpm
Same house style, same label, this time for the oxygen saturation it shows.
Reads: 89 %
